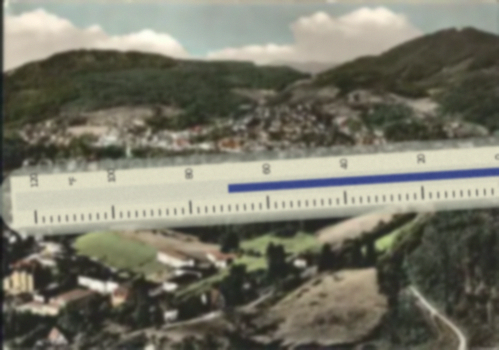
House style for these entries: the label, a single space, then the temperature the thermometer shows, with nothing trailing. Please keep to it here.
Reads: 70 °F
